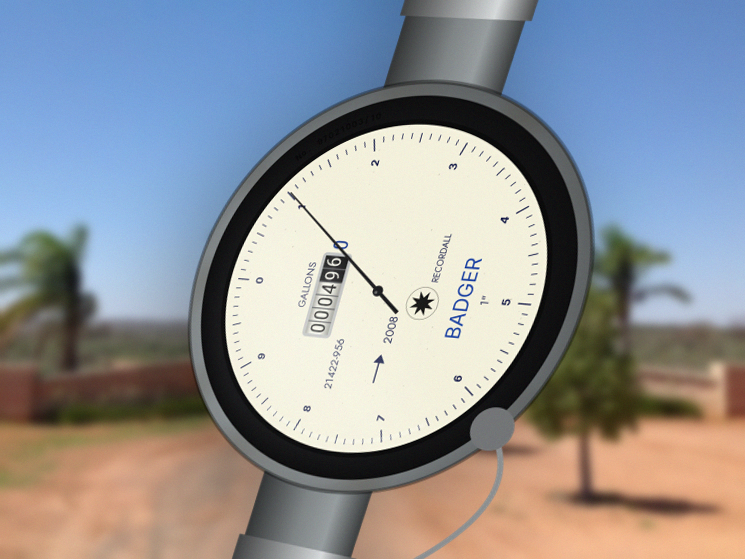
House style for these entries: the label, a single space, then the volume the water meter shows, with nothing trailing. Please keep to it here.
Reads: 4961.0 gal
